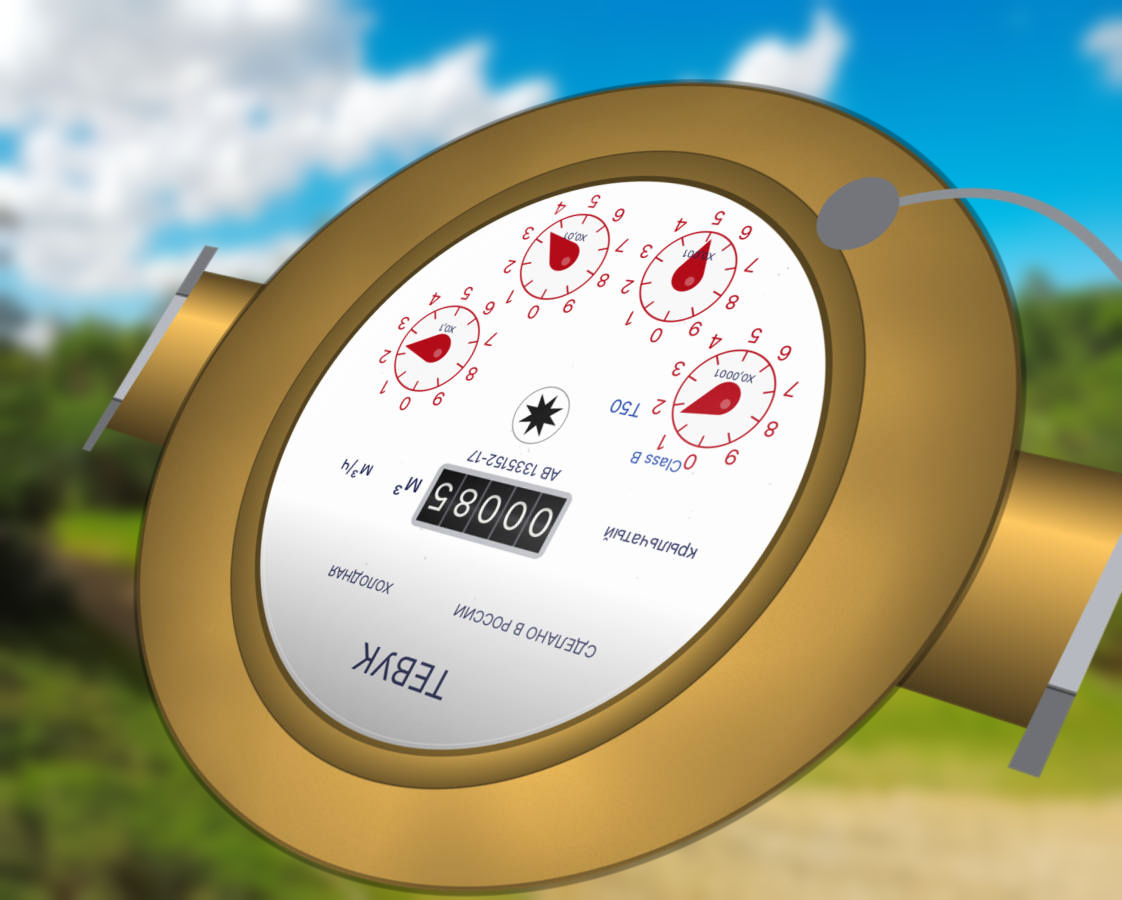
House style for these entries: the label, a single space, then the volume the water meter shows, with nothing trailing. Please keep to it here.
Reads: 85.2351 m³
